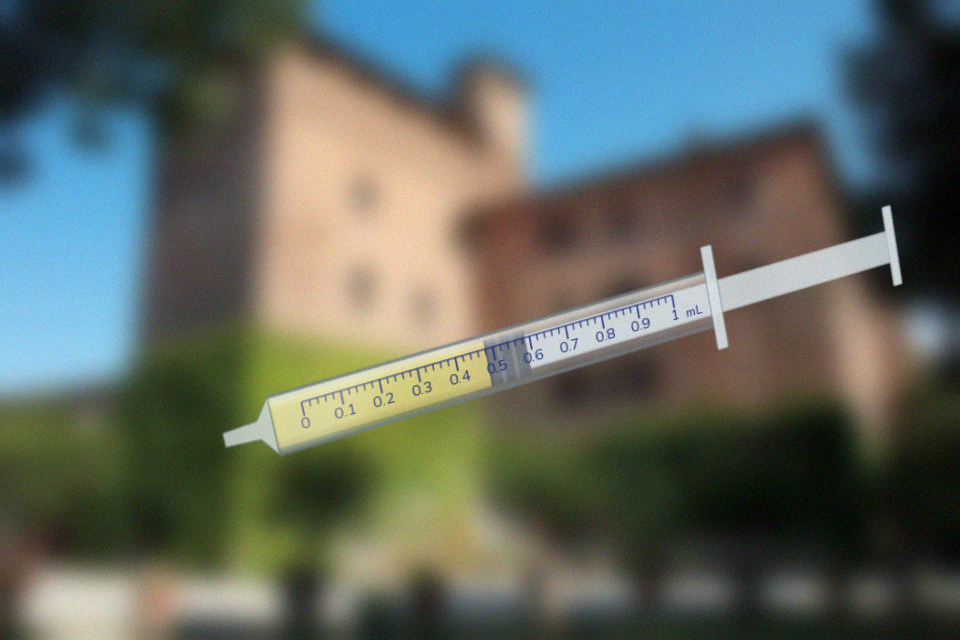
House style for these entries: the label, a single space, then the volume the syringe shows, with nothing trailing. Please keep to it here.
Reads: 0.48 mL
